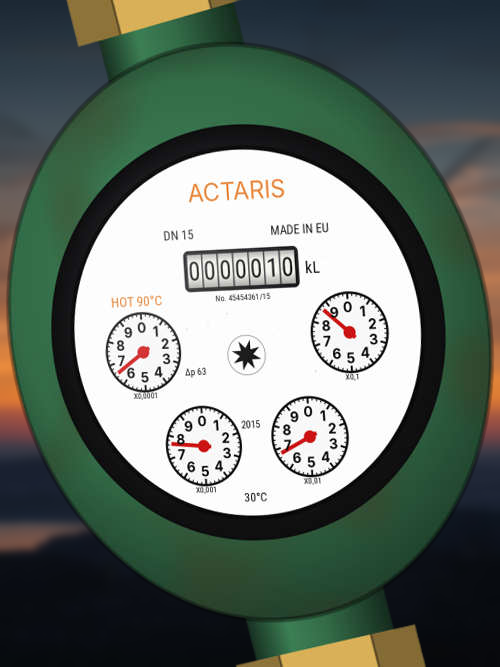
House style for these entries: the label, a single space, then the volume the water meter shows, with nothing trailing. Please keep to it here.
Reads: 10.8676 kL
